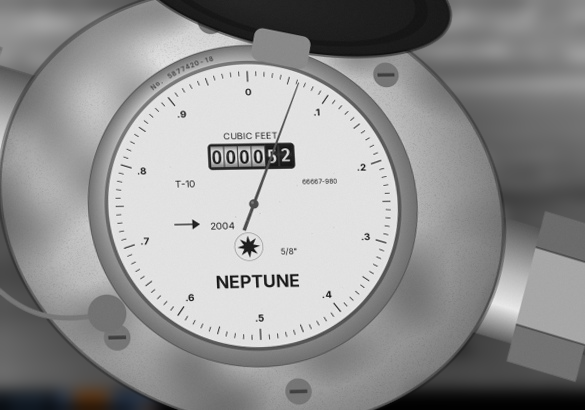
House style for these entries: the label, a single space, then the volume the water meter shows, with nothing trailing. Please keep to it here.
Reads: 52.06 ft³
